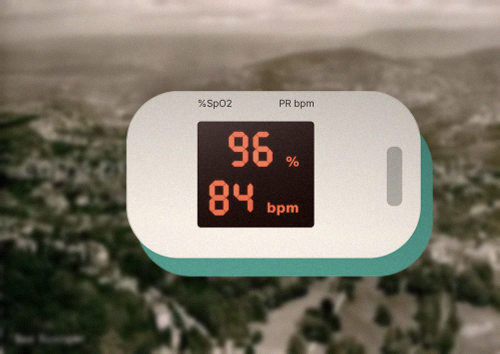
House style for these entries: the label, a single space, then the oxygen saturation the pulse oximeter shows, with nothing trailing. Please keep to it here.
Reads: 96 %
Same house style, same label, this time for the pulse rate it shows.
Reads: 84 bpm
